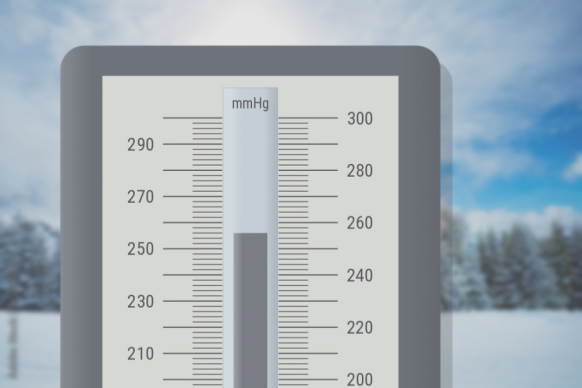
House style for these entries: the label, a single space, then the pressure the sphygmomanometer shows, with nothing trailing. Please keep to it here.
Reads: 256 mmHg
